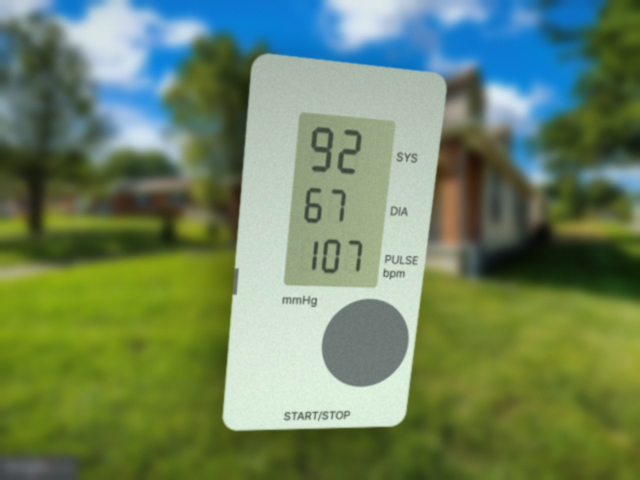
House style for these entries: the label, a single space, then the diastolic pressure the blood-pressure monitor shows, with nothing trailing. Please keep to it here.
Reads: 67 mmHg
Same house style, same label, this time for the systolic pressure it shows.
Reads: 92 mmHg
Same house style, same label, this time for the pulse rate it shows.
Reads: 107 bpm
